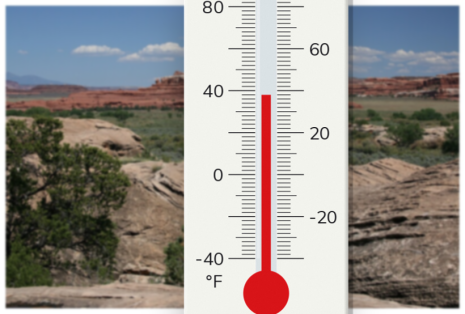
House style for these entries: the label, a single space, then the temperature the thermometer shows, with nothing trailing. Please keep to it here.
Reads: 38 °F
